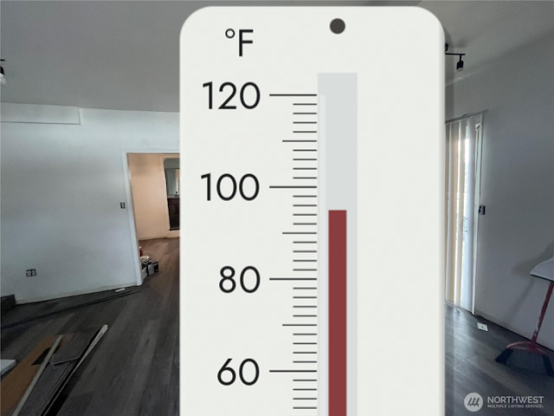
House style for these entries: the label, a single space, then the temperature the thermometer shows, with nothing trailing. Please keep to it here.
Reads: 95 °F
